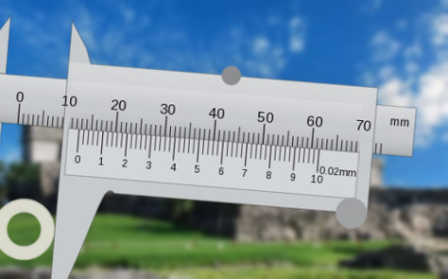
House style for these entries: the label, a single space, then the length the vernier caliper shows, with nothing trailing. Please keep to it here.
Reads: 12.5 mm
